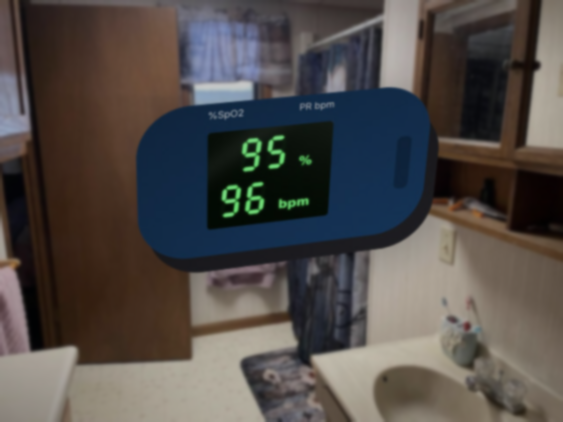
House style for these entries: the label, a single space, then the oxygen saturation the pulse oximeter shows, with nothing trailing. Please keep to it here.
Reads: 95 %
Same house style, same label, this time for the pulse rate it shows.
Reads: 96 bpm
